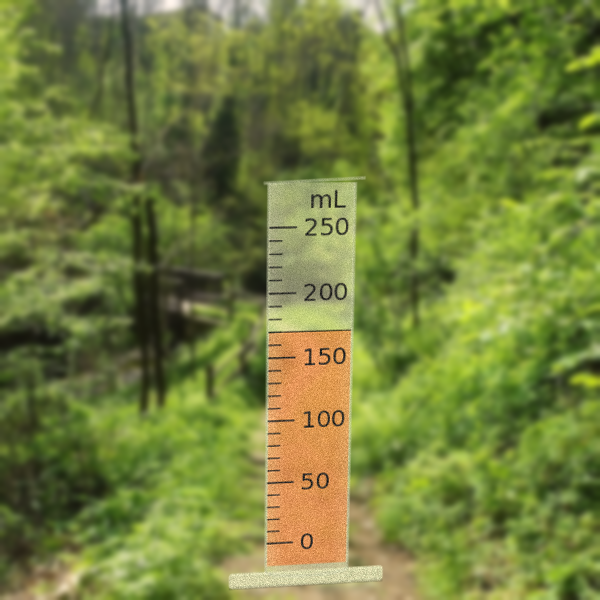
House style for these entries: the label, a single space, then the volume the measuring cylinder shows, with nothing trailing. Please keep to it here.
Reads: 170 mL
